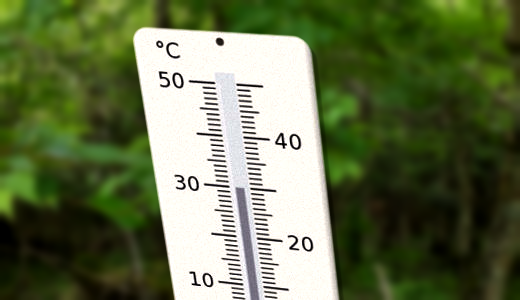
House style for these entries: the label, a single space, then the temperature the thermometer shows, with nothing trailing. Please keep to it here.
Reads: 30 °C
